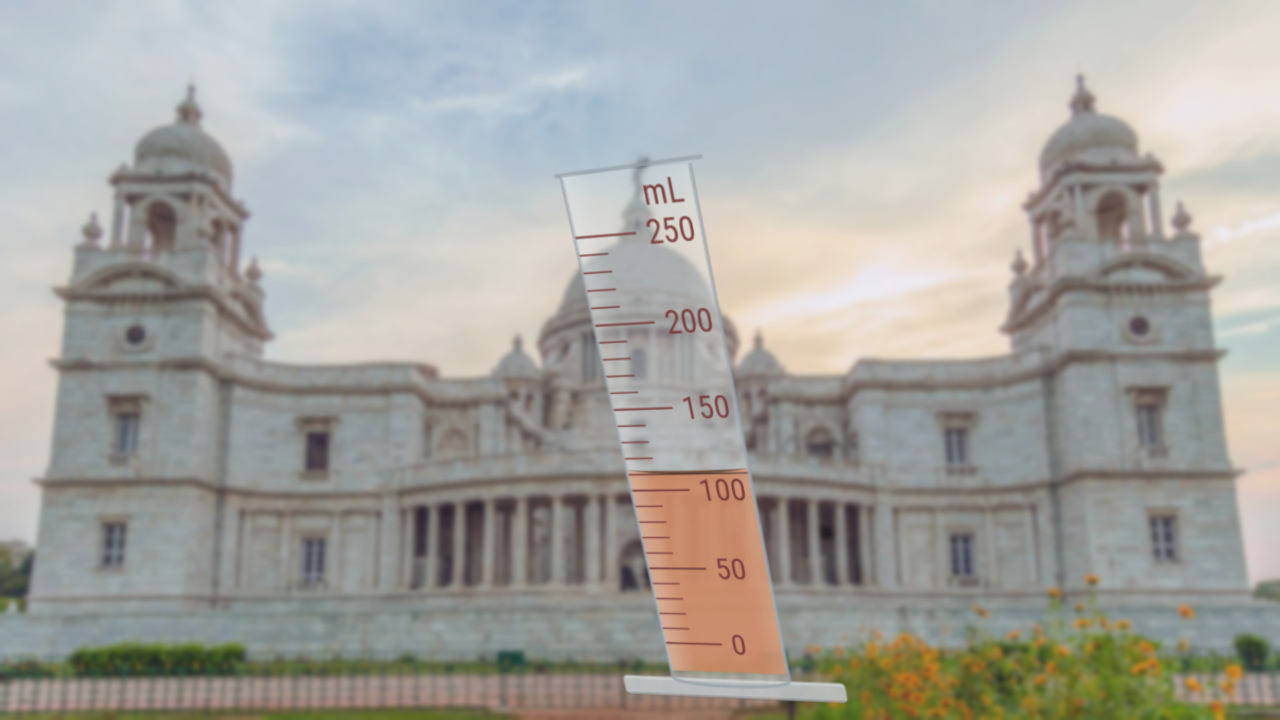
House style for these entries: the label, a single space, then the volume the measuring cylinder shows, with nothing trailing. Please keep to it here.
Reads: 110 mL
